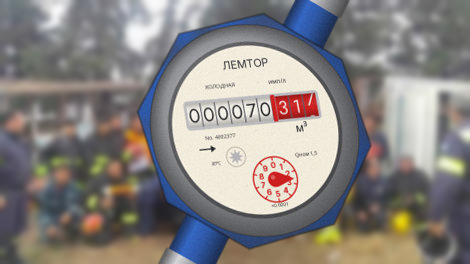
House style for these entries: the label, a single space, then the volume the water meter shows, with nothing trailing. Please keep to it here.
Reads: 70.3172 m³
